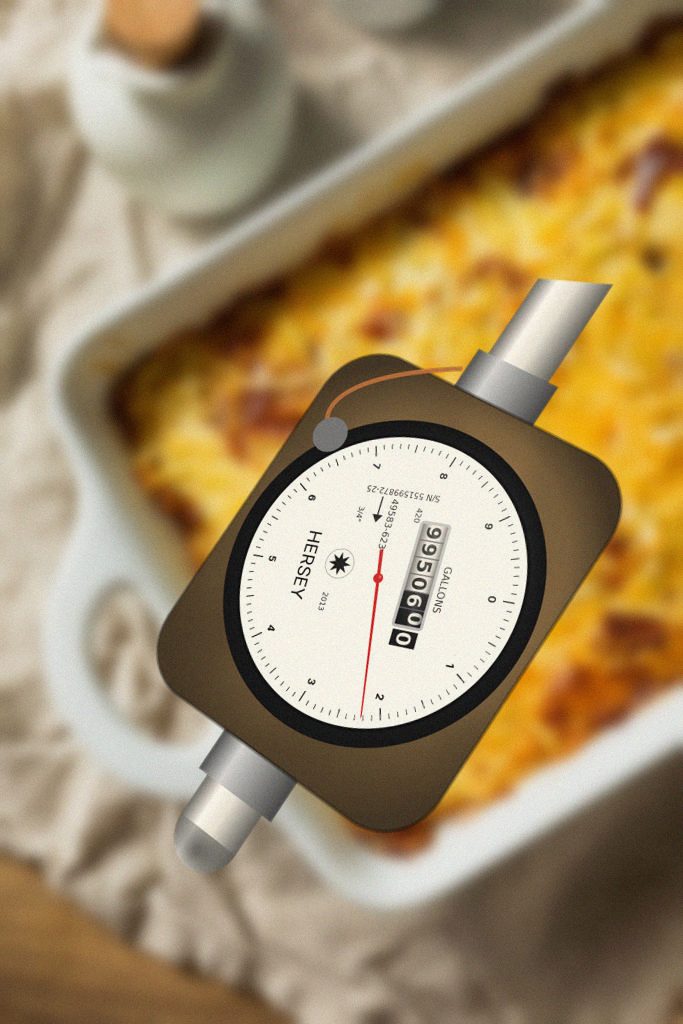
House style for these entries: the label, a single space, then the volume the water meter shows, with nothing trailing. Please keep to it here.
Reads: 9950602.2 gal
